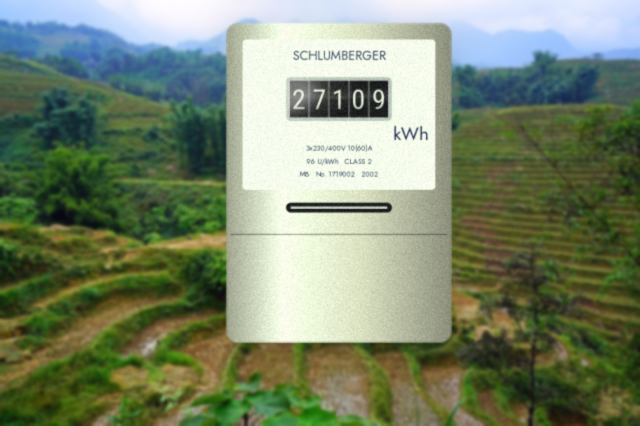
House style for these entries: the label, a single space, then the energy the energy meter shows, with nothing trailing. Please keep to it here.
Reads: 27109 kWh
